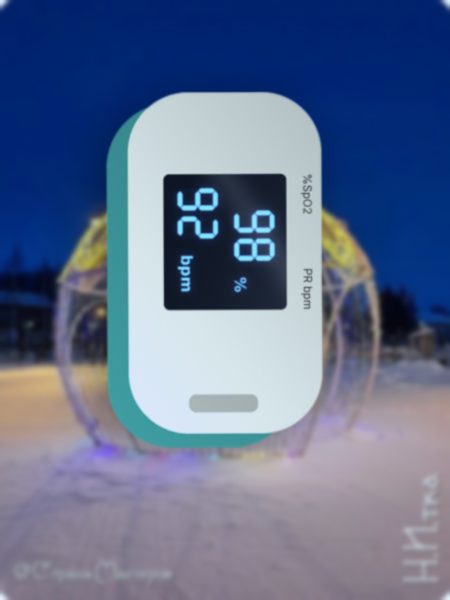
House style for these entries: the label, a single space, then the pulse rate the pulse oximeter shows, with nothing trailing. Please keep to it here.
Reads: 92 bpm
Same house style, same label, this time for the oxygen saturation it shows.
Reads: 98 %
